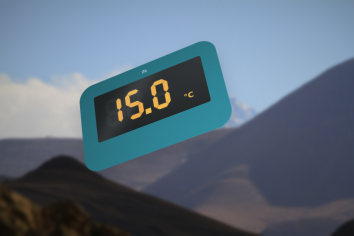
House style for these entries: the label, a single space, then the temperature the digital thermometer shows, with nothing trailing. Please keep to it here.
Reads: 15.0 °C
